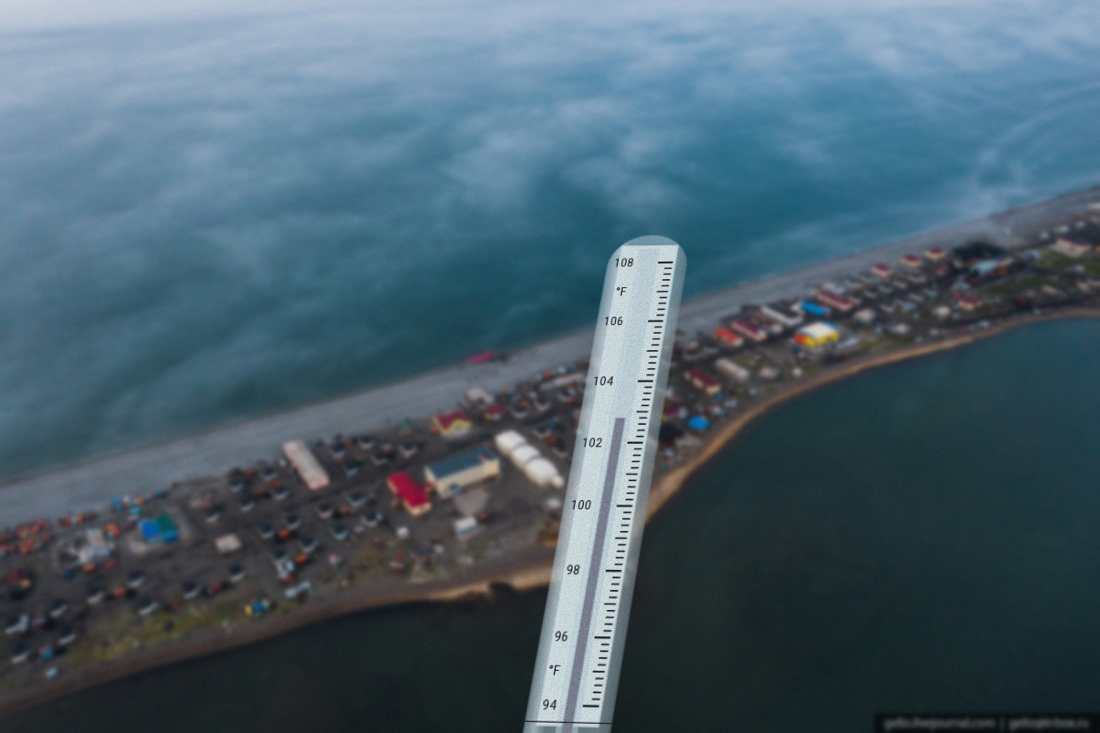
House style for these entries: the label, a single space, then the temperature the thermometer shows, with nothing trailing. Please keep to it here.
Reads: 102.8 °F
